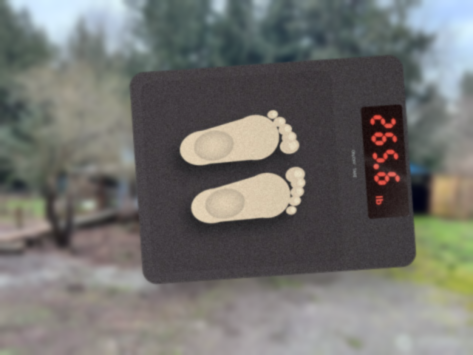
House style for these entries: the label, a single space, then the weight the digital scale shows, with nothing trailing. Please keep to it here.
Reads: 265.6 lb
